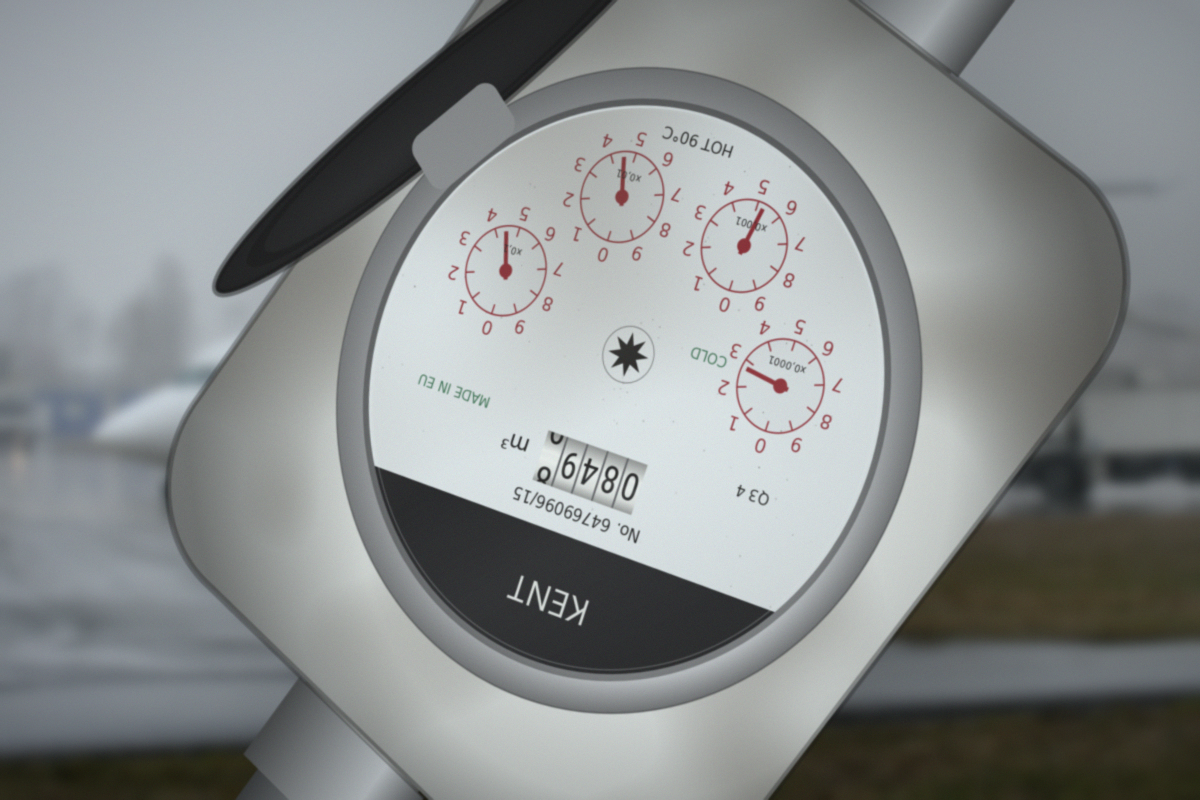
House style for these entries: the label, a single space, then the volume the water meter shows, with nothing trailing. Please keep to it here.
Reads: 8498.4452 m³
